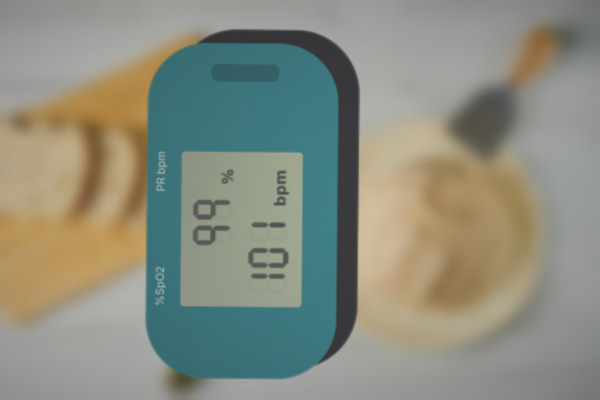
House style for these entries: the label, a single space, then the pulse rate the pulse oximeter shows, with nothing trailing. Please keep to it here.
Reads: 101 bpm
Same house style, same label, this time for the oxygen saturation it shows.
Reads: 99 %
